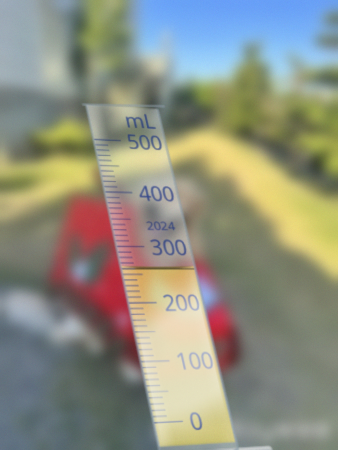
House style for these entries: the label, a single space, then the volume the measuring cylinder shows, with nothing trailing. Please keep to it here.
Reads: 260 mL
